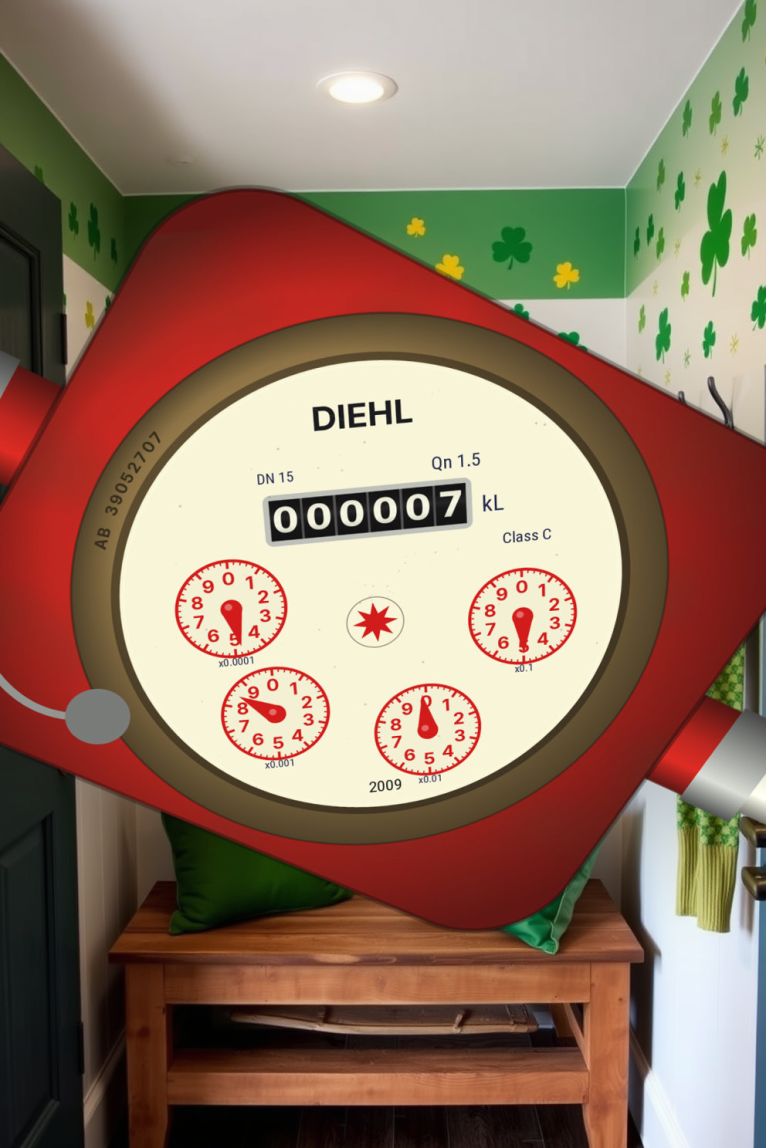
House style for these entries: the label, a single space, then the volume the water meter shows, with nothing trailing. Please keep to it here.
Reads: 7.4984 kL
